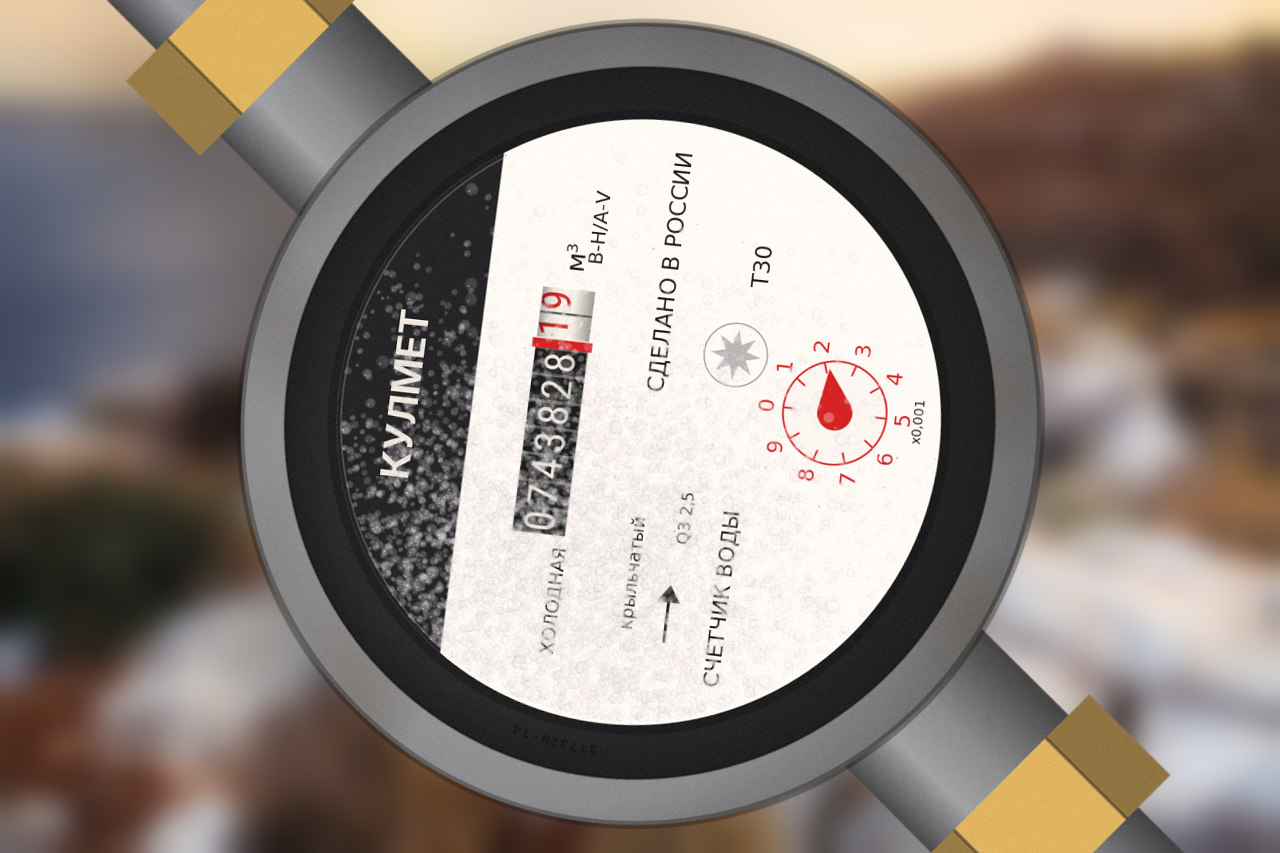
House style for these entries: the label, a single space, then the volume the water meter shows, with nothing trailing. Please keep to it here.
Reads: 743828.192 m³
